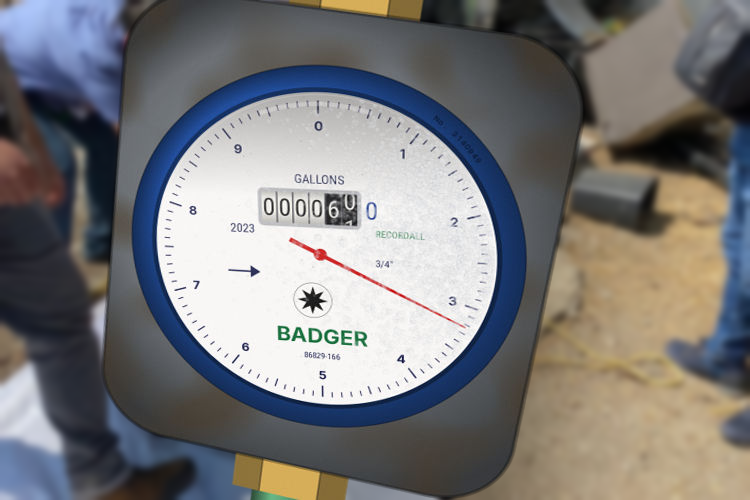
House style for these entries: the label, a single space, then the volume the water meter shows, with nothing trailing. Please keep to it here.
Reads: 603.2 gal
